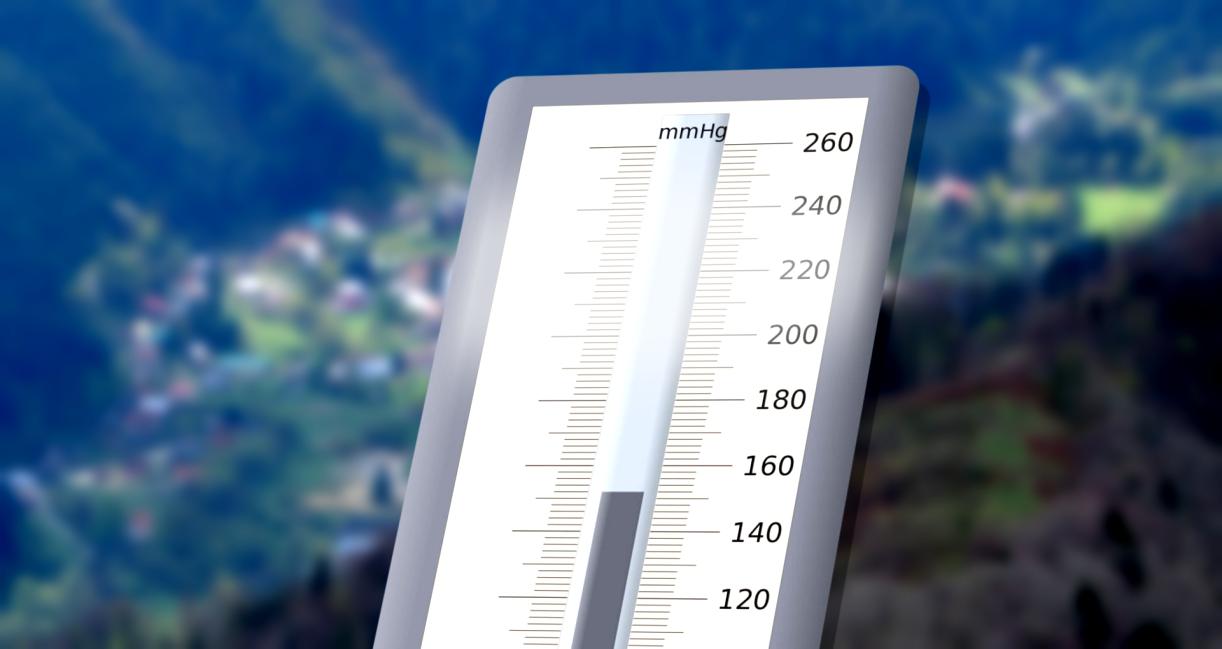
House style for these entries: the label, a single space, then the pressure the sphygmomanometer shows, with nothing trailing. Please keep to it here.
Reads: 152 mmHg
